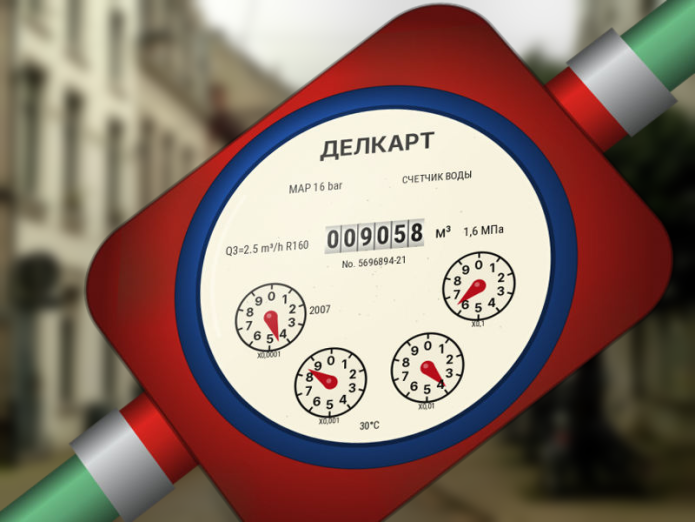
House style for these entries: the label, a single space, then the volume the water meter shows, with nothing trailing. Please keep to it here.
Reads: 9058.6384 m³
